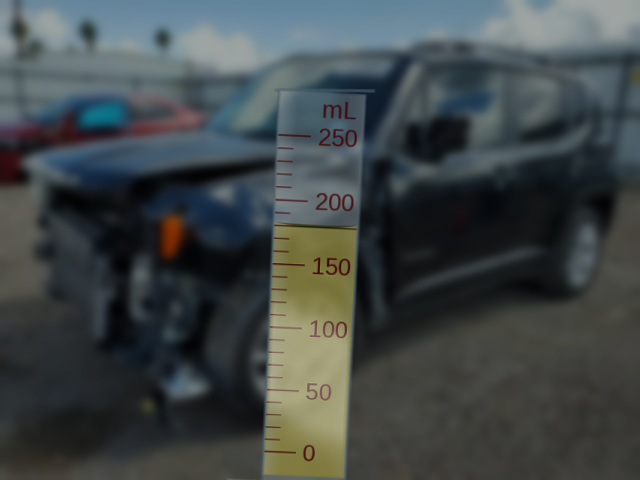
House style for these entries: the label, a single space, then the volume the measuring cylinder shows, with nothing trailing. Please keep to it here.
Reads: 180 mL
